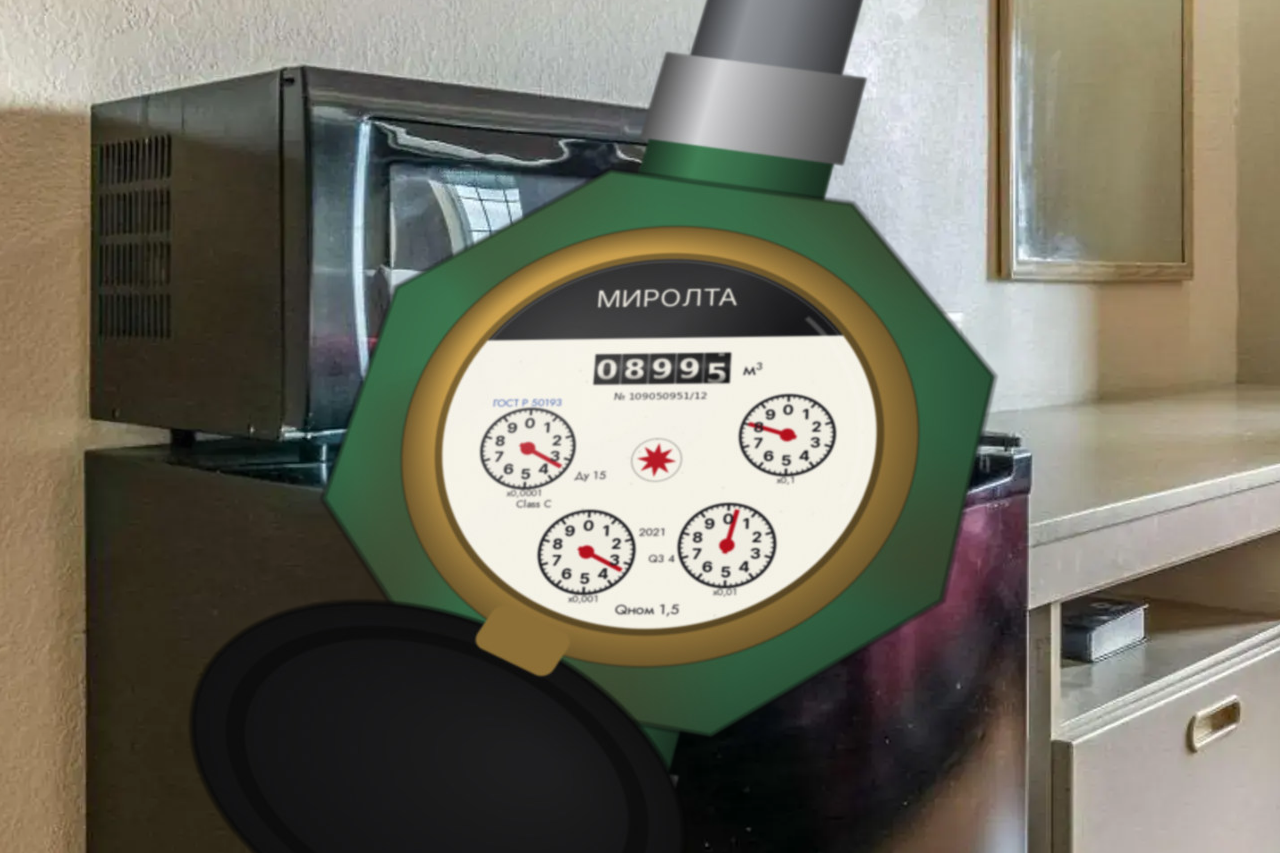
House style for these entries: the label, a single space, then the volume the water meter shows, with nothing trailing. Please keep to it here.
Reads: 8994.8033 m³
